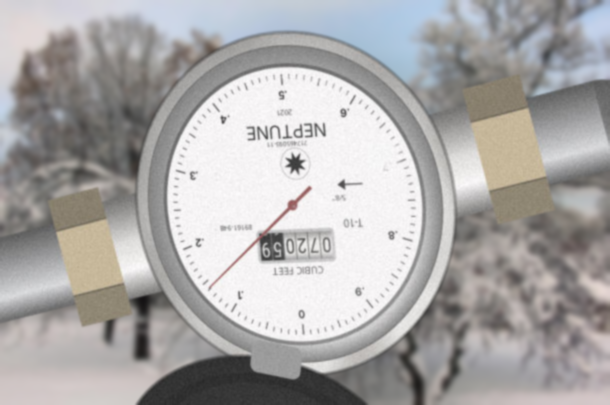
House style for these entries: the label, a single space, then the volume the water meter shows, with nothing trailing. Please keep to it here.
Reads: 72059.14 ft³
